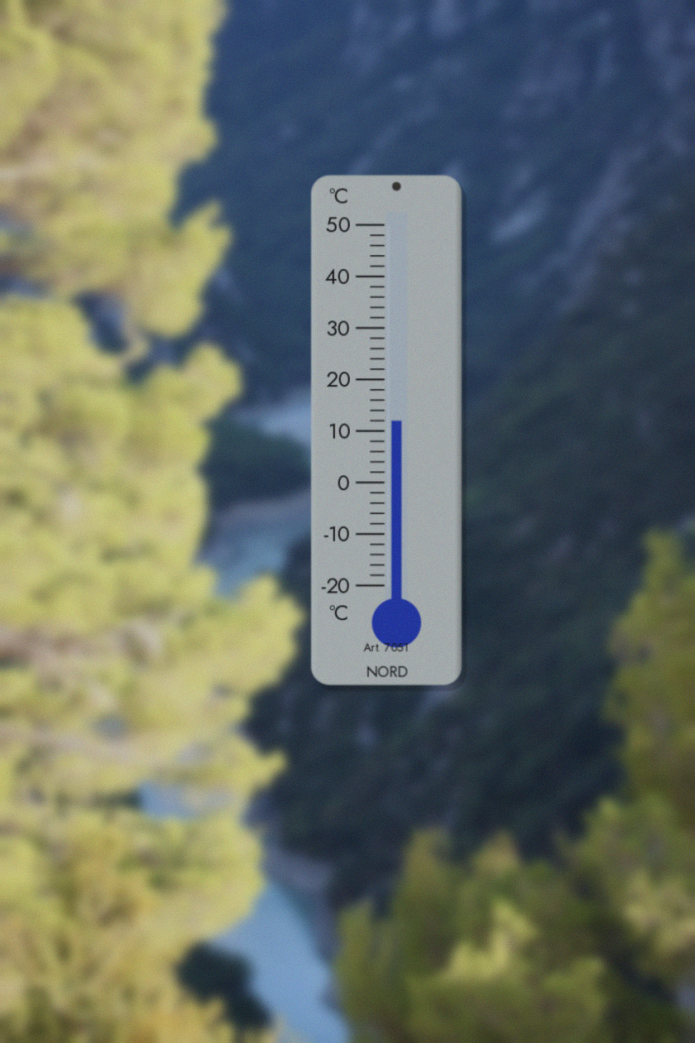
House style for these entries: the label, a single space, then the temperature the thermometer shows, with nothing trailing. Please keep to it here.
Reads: 12 °C
